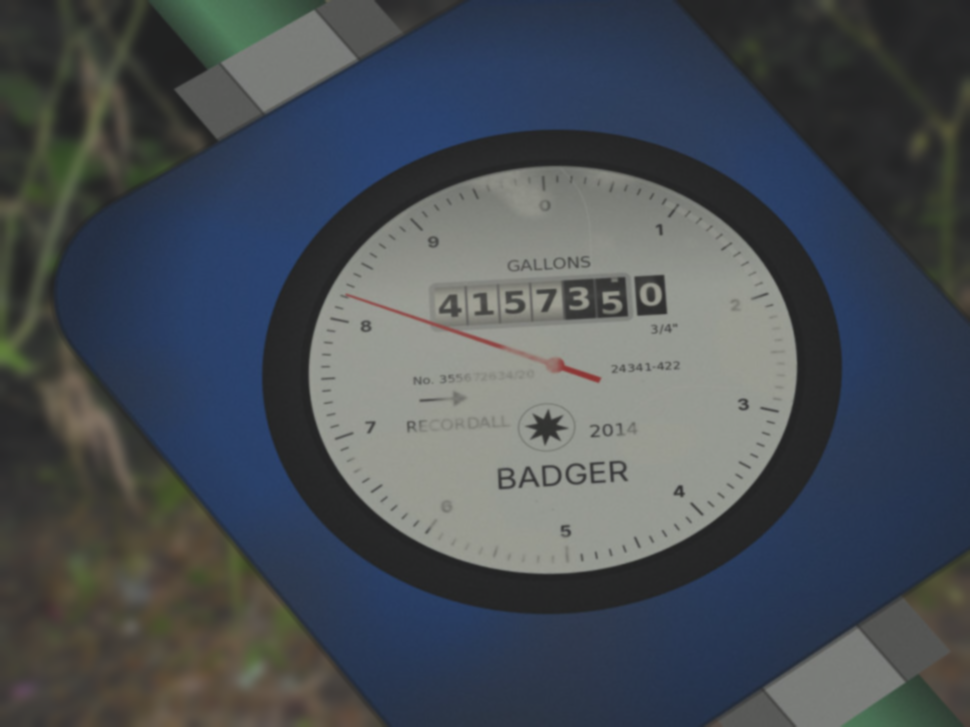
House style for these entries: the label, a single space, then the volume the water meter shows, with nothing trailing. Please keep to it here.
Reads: 4157348.2 gal
